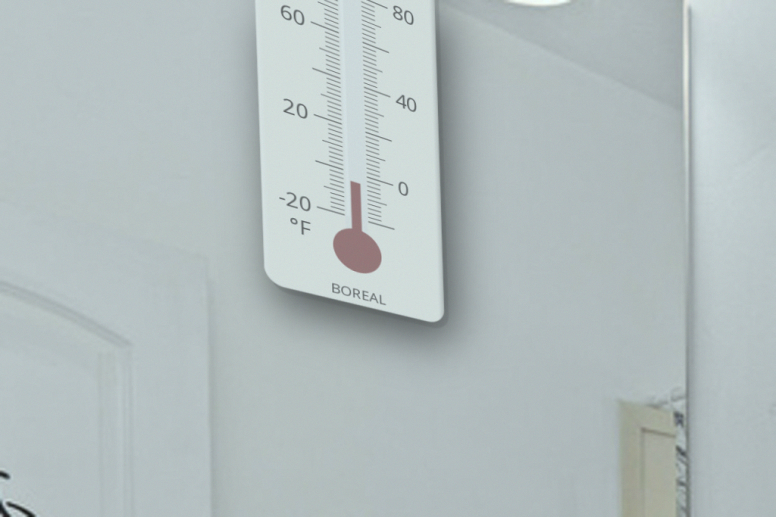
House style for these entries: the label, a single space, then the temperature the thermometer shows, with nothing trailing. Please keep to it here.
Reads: -4 °F
